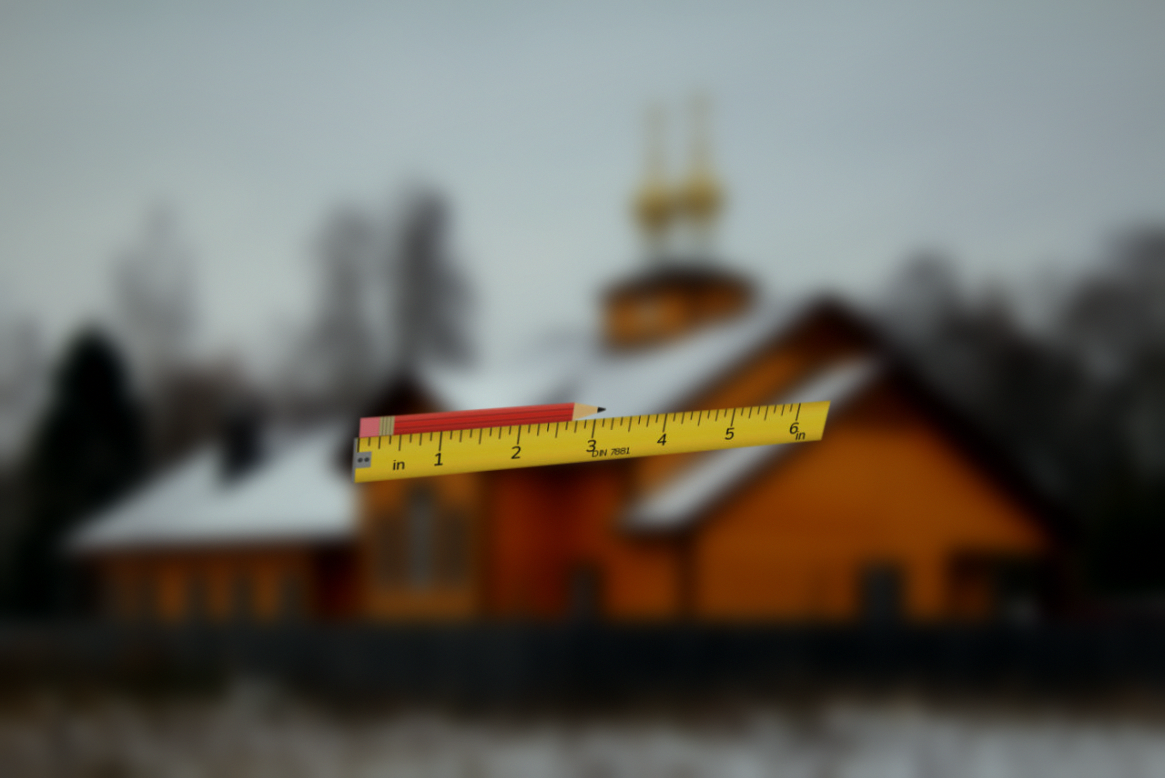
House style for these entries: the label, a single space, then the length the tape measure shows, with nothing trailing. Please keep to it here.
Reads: 3.125 in
